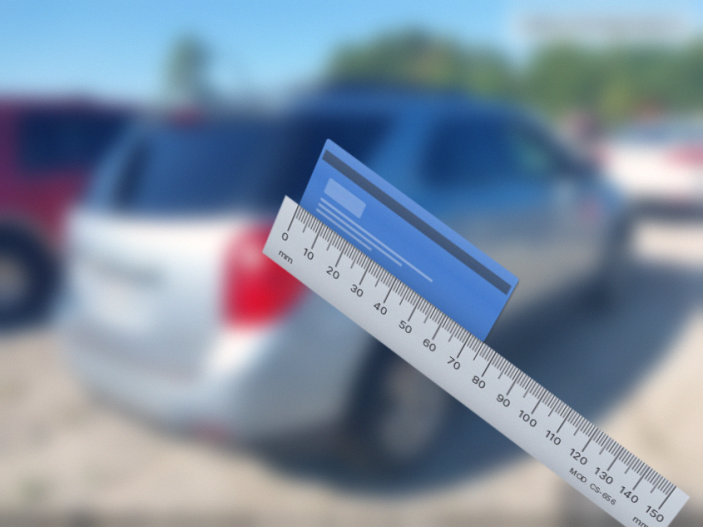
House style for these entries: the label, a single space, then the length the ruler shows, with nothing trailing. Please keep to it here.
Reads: 75 mm
